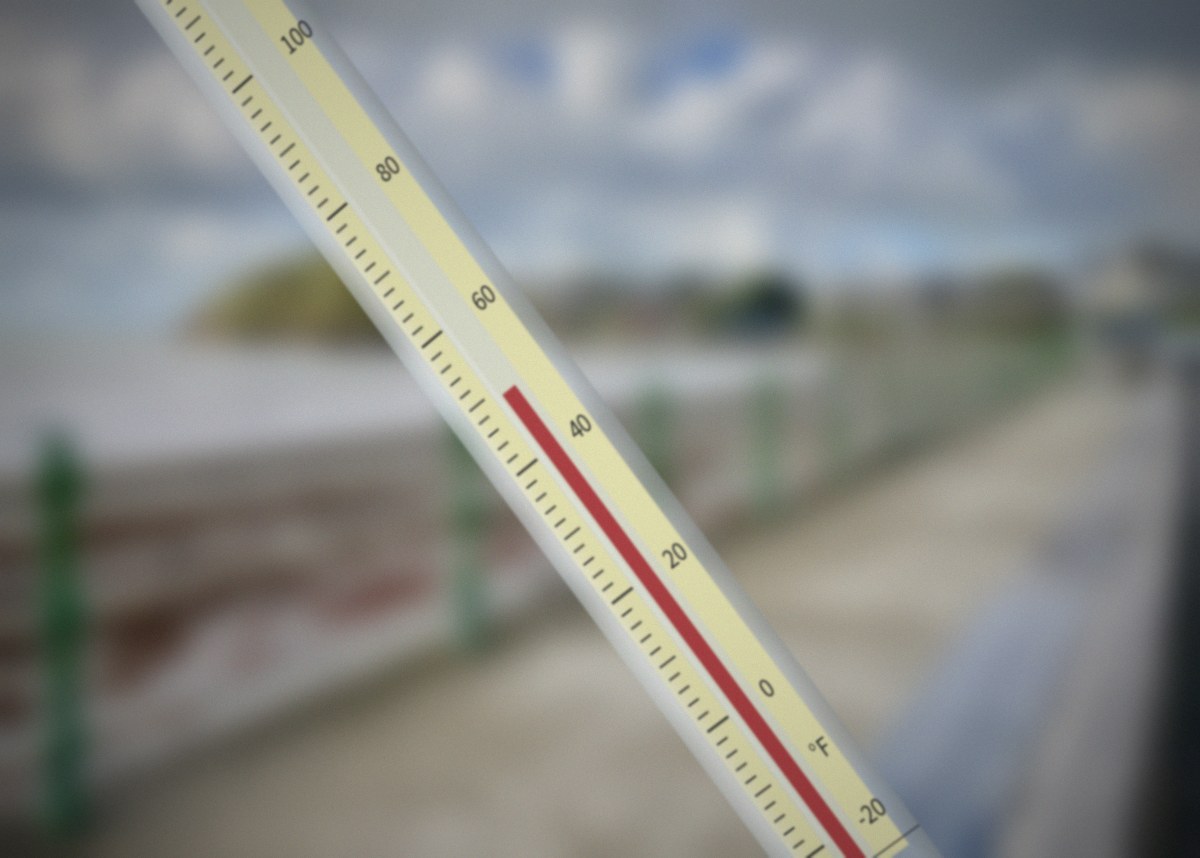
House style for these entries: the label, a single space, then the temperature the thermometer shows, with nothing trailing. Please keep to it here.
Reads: 49 °F
